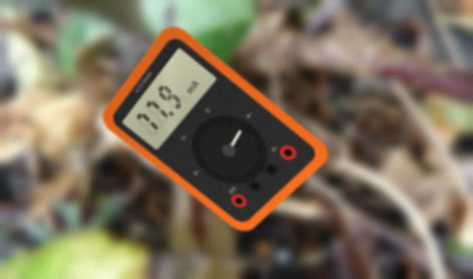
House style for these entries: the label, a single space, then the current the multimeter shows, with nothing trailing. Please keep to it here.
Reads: 77.9 mA
